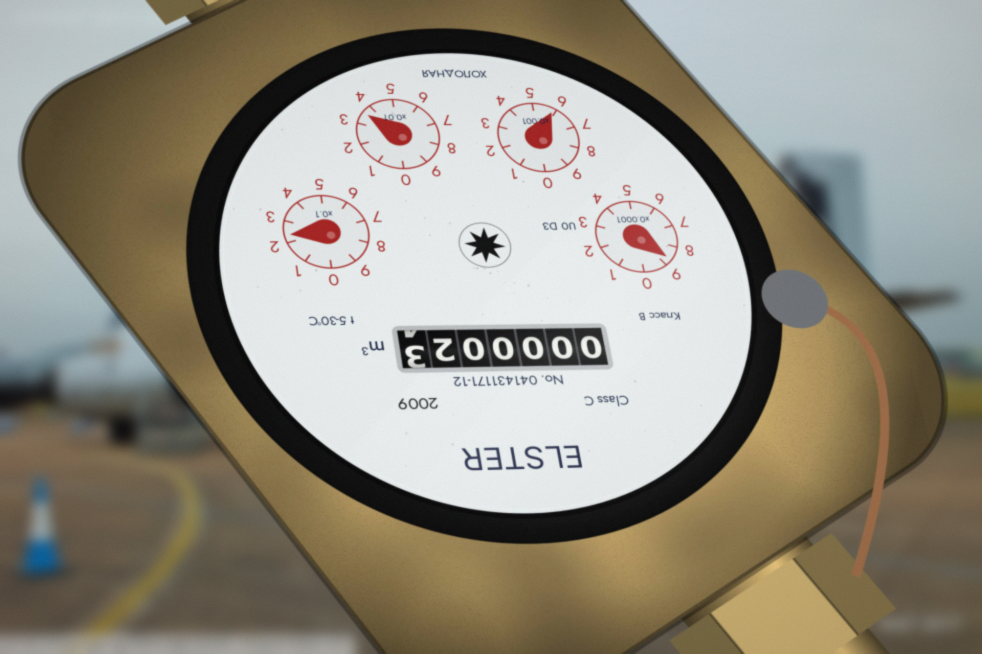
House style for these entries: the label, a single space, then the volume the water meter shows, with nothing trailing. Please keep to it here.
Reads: 23.2358 m³
